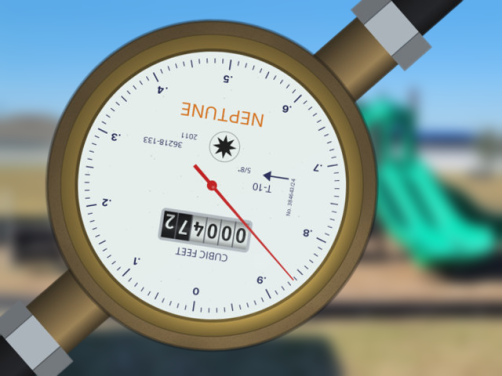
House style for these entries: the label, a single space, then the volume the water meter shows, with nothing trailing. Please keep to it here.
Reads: 471.86 ft³
